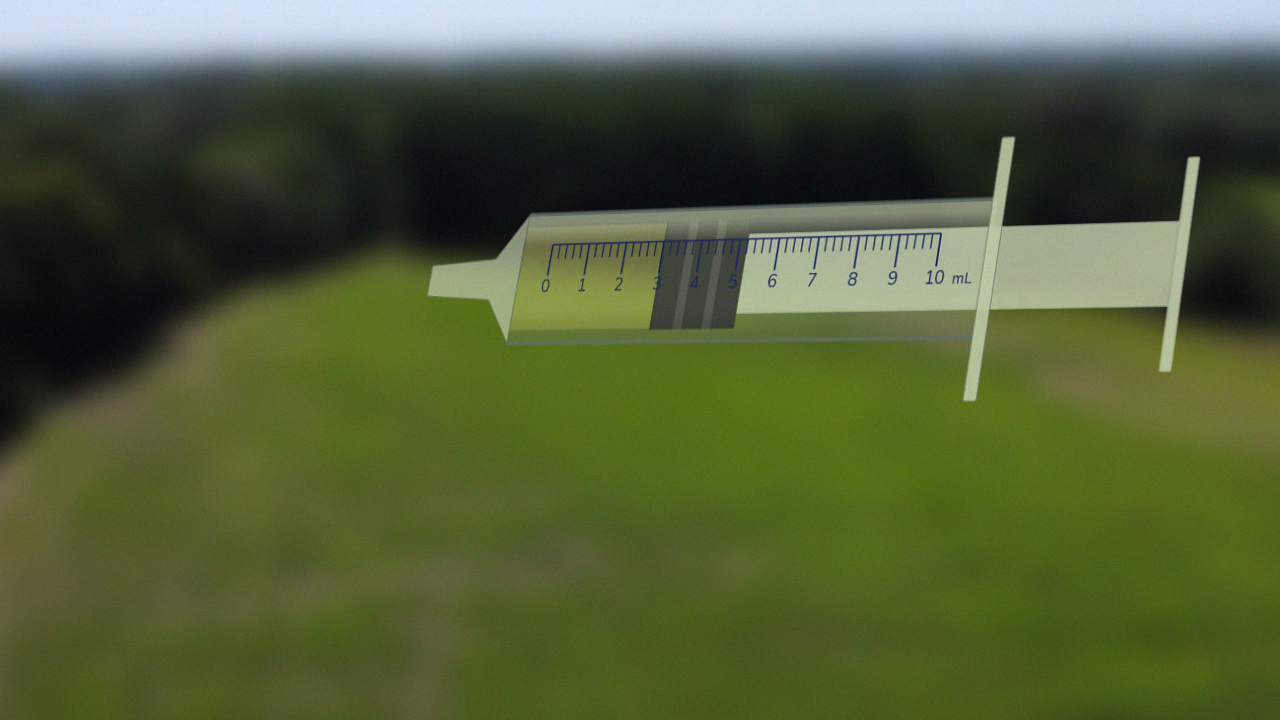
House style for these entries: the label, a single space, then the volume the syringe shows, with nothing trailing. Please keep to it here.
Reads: 3 mL
